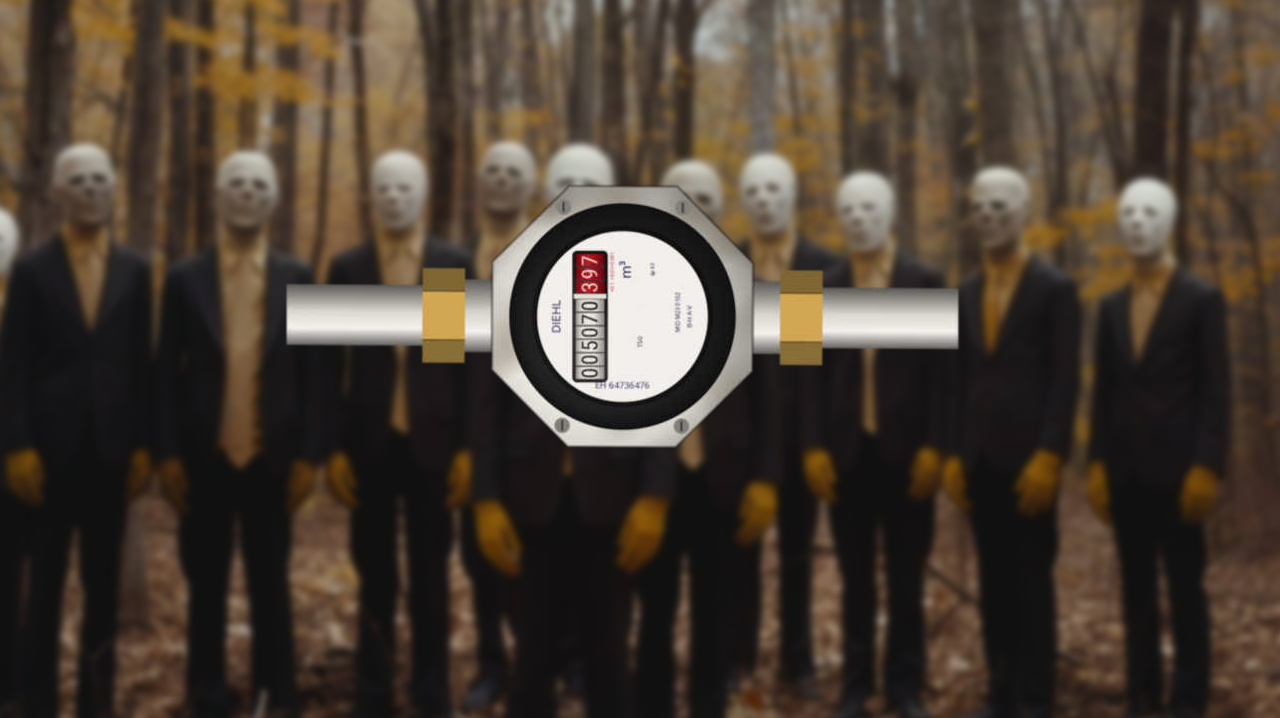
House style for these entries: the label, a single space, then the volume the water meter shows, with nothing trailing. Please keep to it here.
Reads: 5070.397 m³
